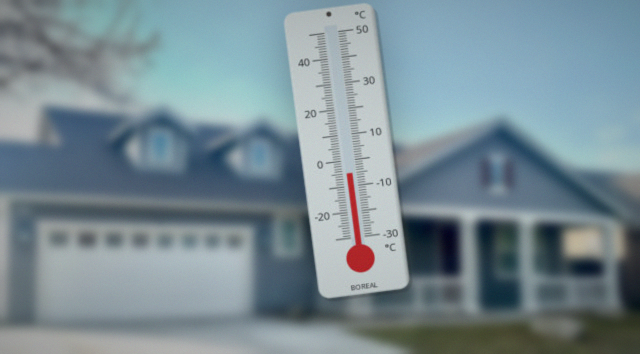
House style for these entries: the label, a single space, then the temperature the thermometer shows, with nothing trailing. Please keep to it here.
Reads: -5 °C
